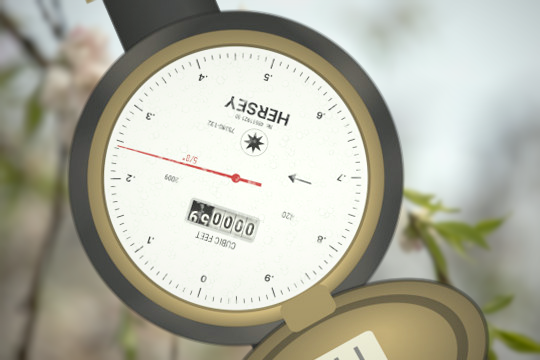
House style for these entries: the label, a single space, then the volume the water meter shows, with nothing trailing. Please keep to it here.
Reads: 59.24 ft³
